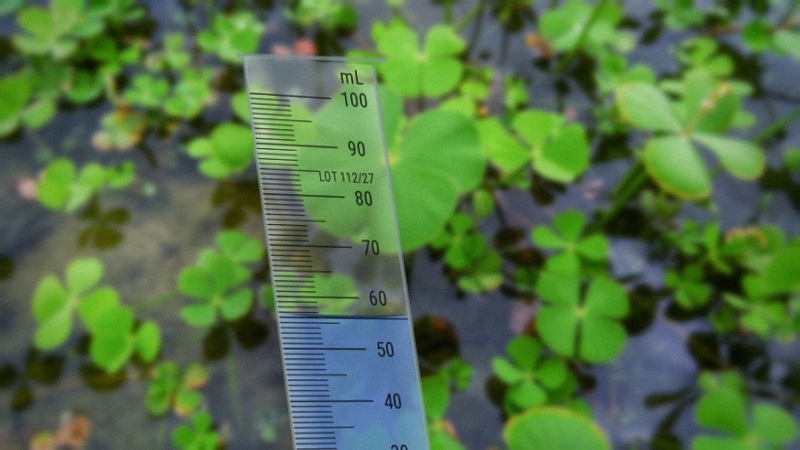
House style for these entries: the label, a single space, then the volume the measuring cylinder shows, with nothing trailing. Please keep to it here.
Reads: 56 mL
